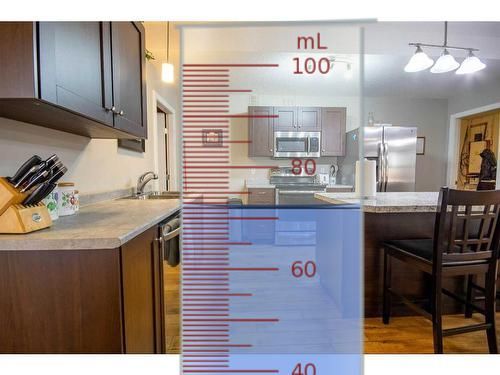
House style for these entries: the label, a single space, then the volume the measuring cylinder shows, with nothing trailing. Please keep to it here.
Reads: 72 mL
